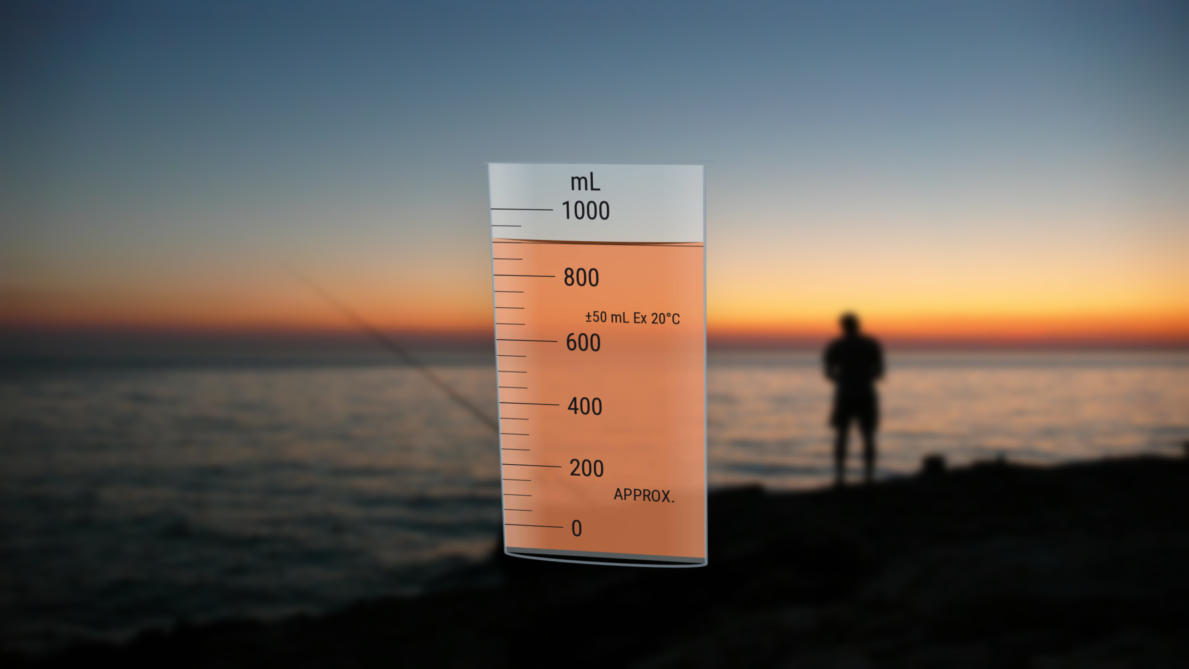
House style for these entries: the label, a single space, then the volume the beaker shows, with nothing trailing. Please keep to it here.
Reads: 900 mL
